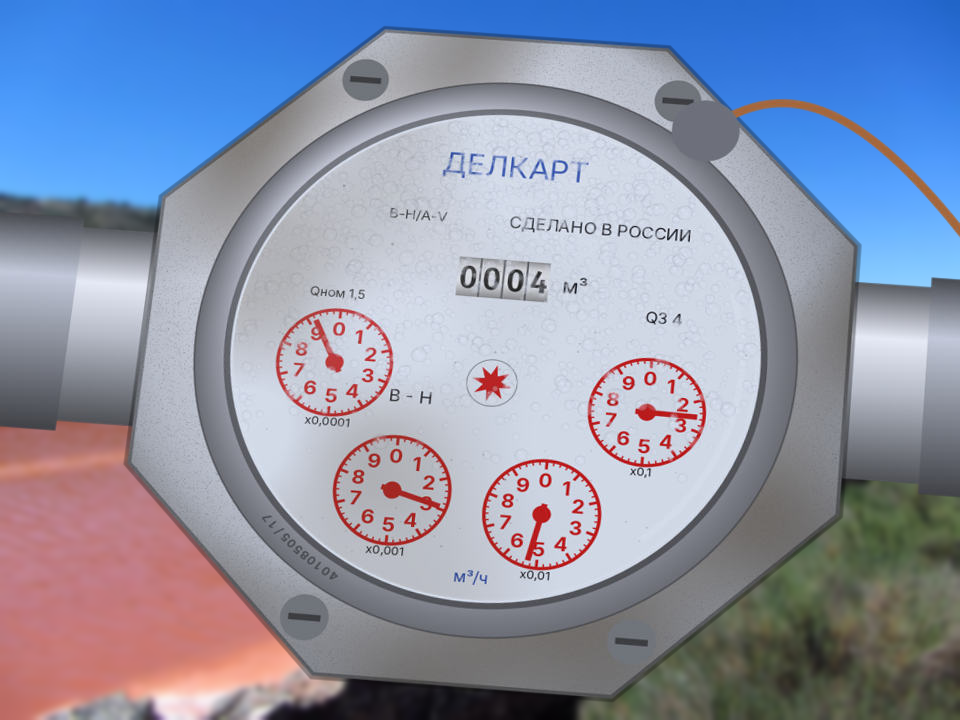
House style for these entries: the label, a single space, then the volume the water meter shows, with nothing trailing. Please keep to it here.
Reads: 4.2529 m³
